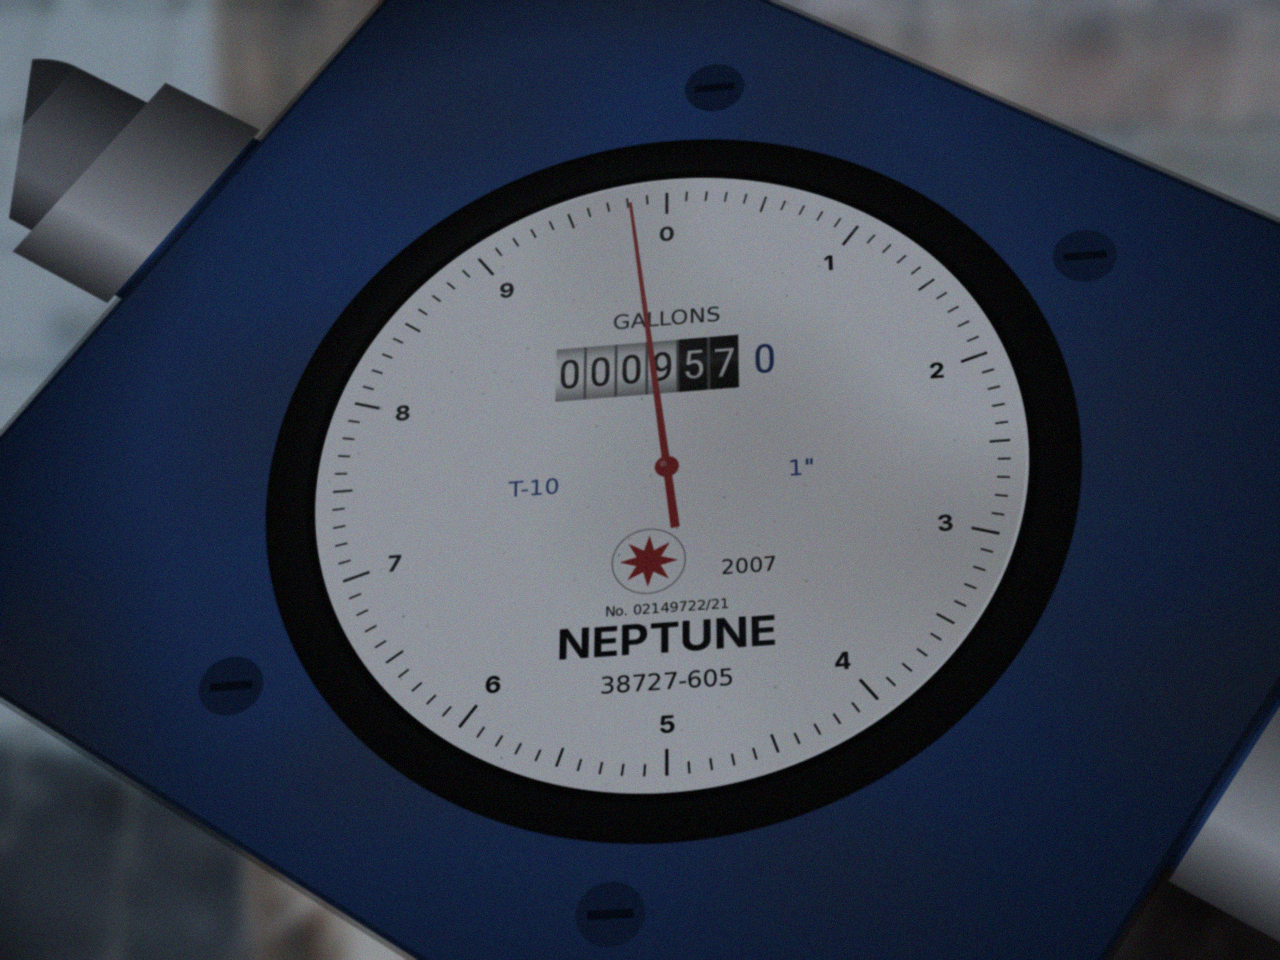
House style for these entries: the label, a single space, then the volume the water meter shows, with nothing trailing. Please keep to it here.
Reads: 9569.8 gal
